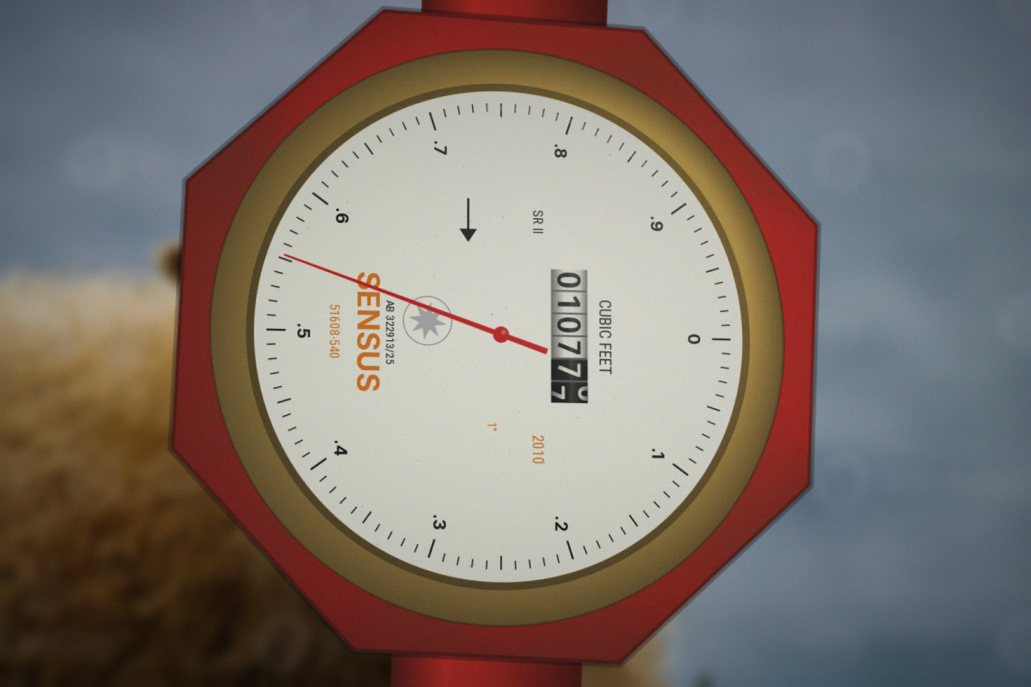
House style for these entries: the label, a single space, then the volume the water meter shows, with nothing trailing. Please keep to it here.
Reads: 10776.55 ft³
